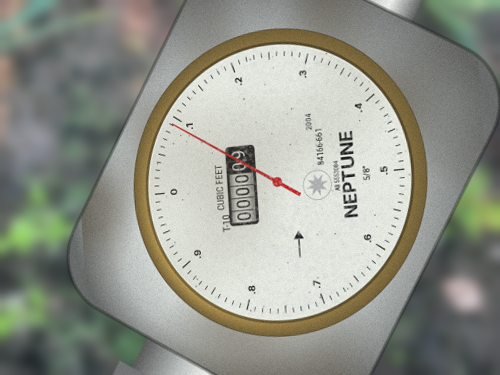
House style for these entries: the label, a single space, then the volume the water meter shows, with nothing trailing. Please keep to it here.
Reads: 9.09 ft³
